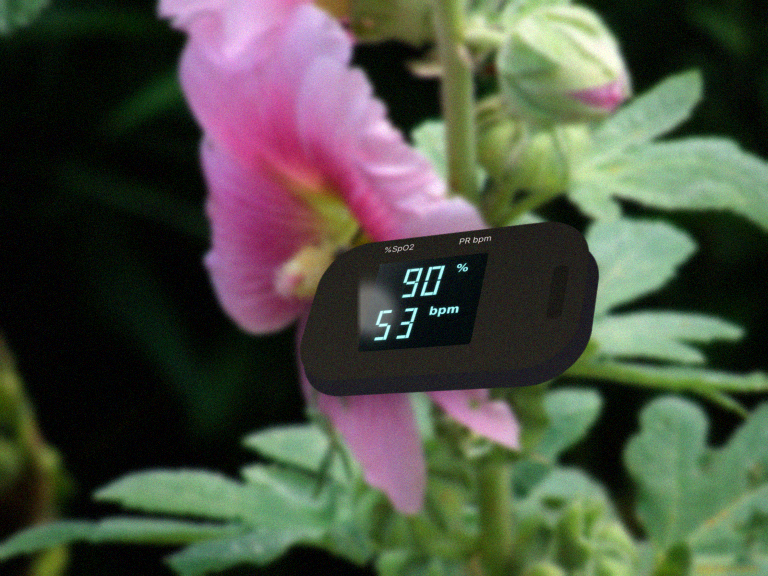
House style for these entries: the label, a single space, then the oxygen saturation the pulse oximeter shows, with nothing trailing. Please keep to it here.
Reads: 90 %
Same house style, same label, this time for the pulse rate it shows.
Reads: 53 bpm
